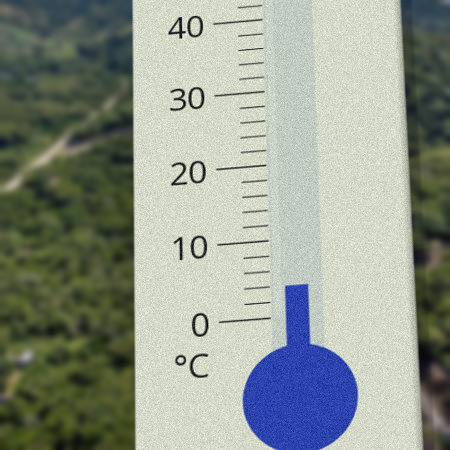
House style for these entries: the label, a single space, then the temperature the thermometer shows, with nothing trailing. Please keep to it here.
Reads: 4 °C
